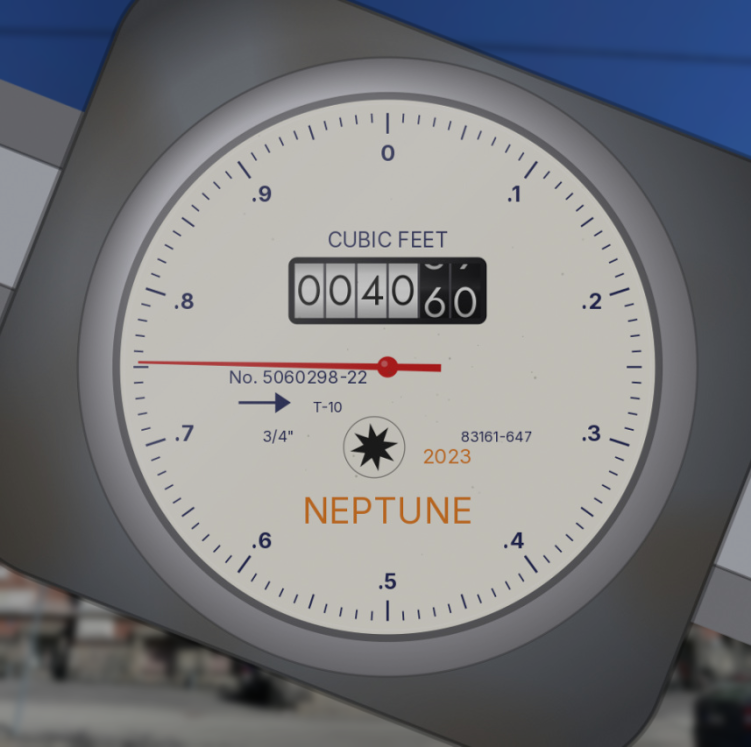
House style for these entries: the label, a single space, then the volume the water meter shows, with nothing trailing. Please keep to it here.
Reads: 4059.75 ft³
